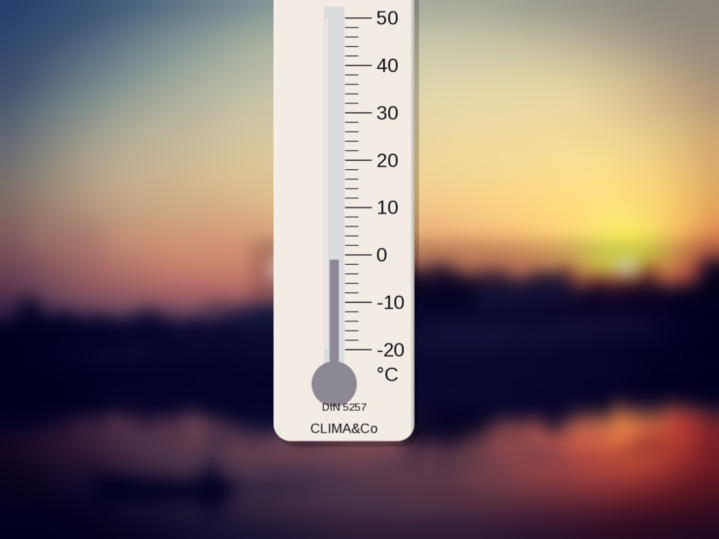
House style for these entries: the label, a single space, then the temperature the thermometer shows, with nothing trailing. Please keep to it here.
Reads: -1 °C
